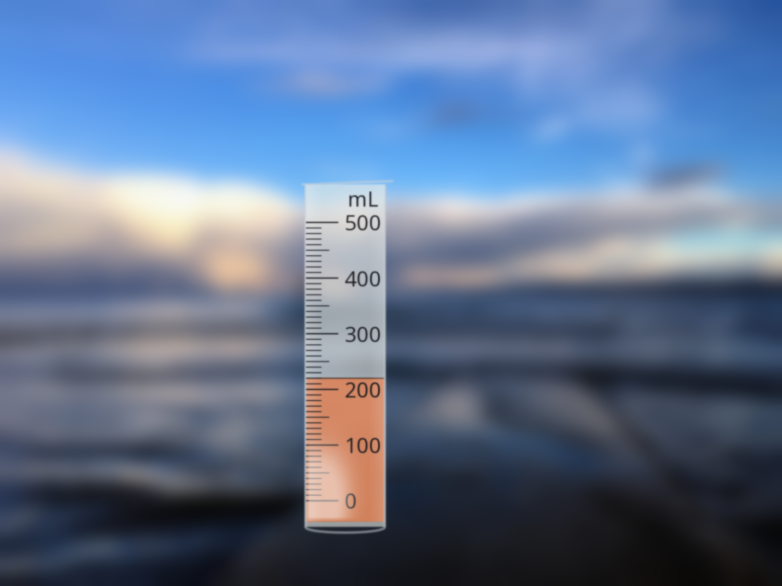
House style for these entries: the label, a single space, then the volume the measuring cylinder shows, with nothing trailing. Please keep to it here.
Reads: 220 mL
